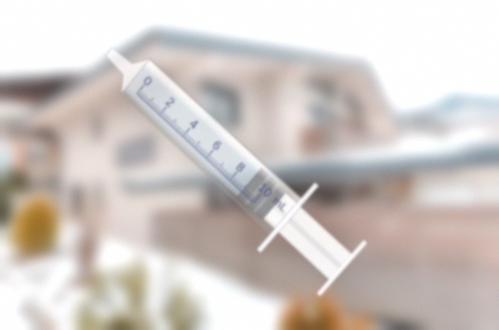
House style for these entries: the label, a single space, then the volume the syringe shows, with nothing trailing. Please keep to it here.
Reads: 9 mL
